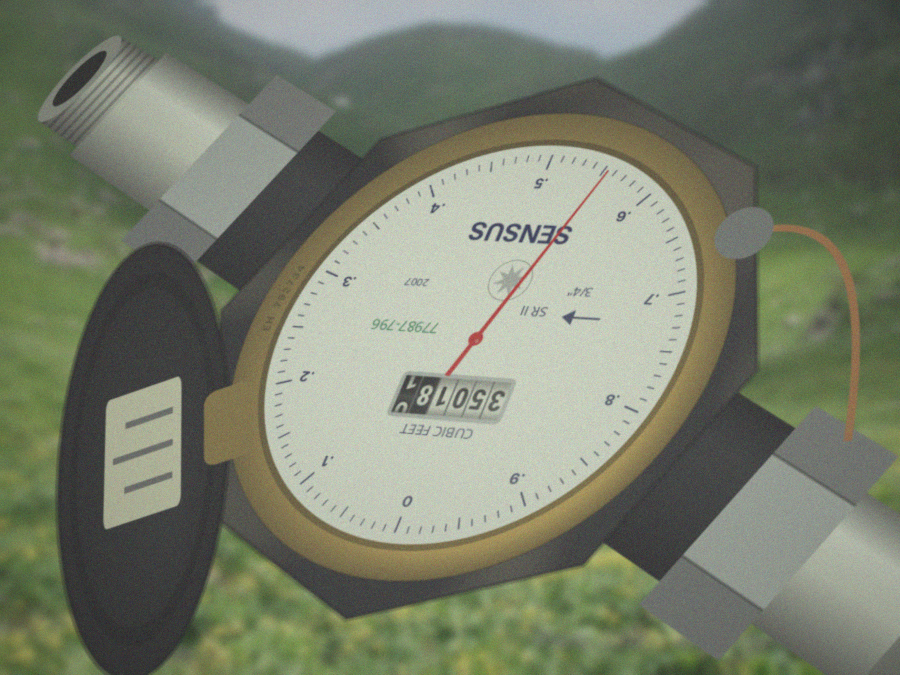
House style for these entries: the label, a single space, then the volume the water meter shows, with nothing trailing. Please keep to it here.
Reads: 350180.55 ft³
